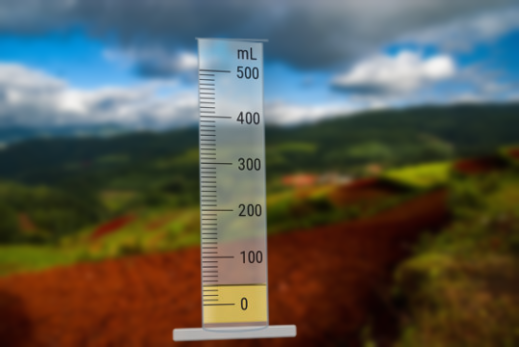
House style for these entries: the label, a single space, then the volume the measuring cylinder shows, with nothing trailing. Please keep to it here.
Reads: 40 mL
